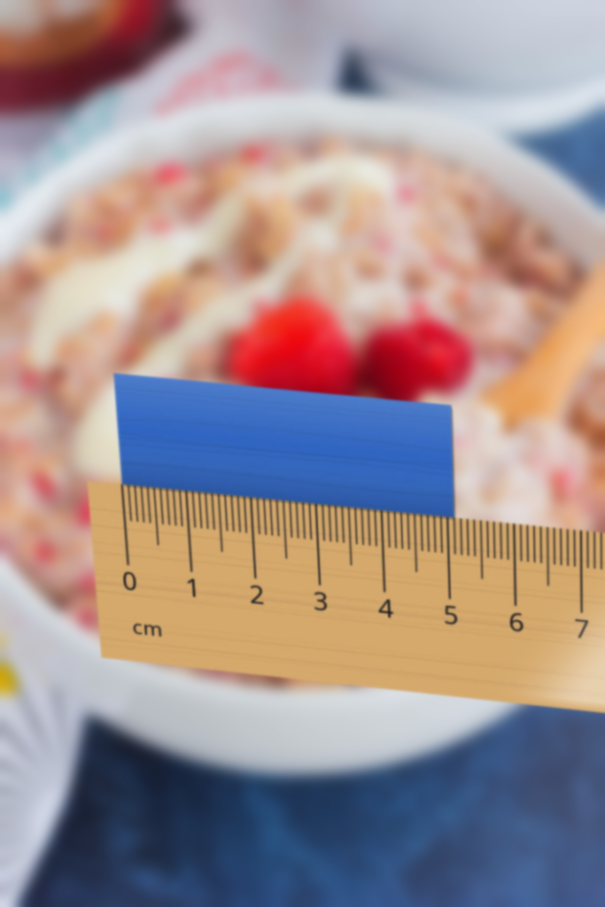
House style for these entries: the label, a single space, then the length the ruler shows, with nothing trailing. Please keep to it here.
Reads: 5.1 cm
